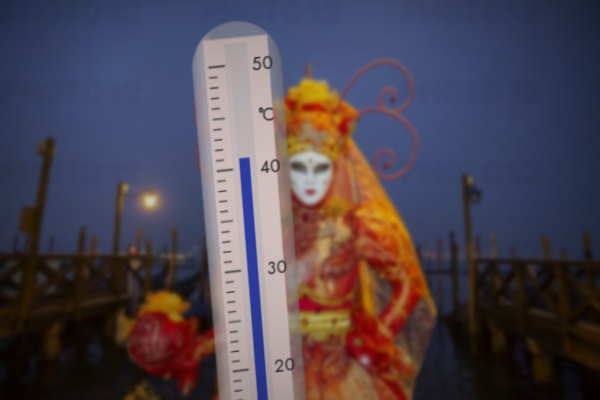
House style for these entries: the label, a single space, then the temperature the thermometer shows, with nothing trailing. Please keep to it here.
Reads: 41 °C
